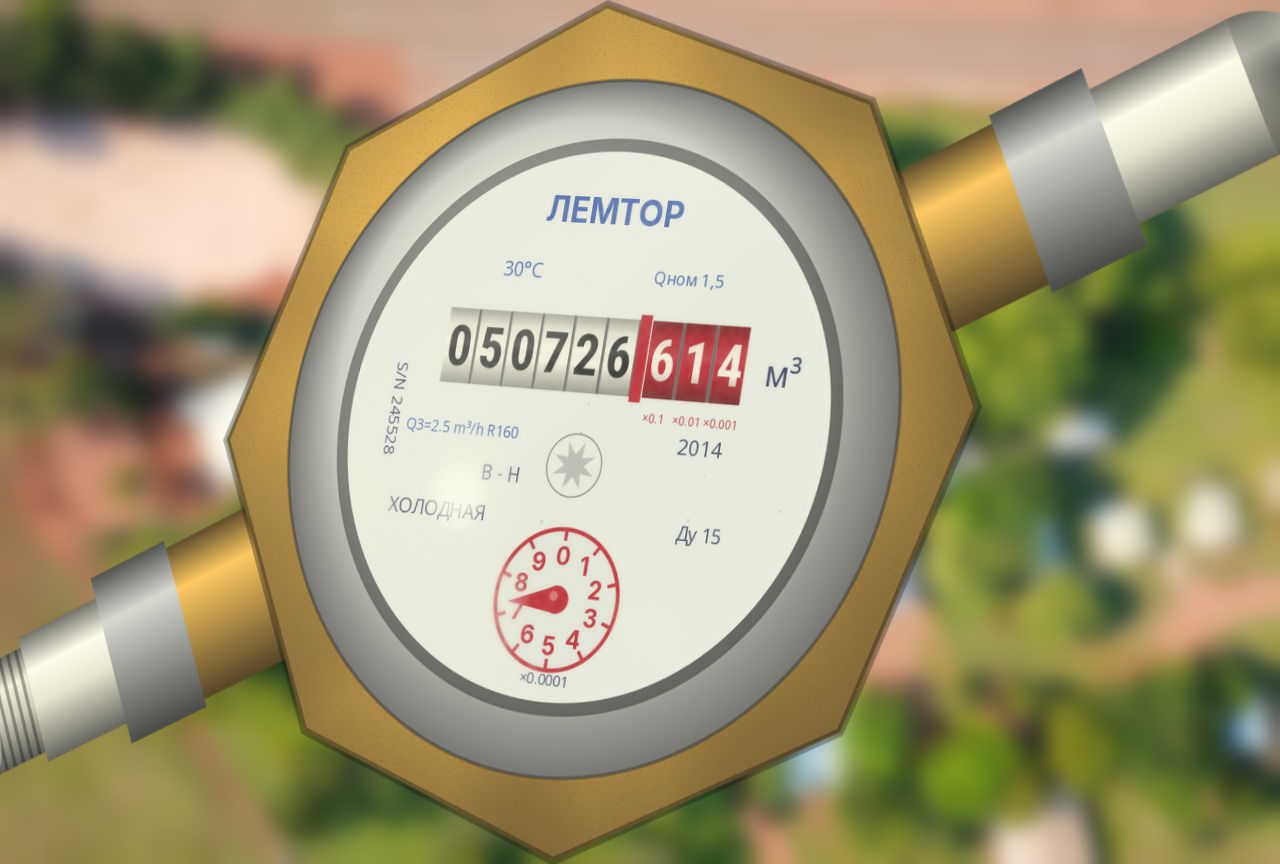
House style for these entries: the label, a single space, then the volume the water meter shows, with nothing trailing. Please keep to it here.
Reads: 50726.6147 m³
